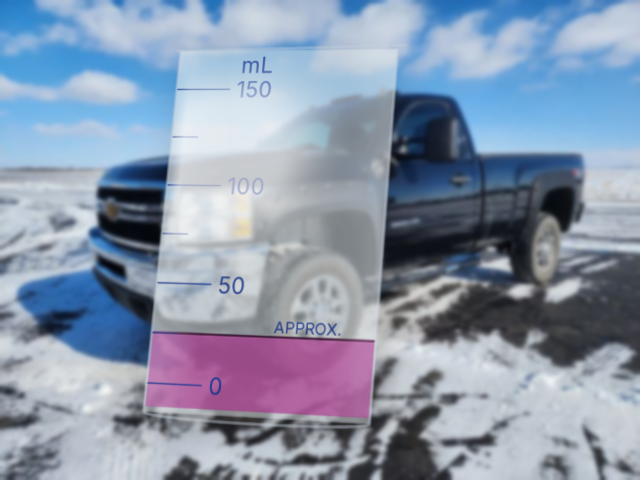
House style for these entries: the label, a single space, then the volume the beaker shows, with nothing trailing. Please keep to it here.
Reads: 25 mL
